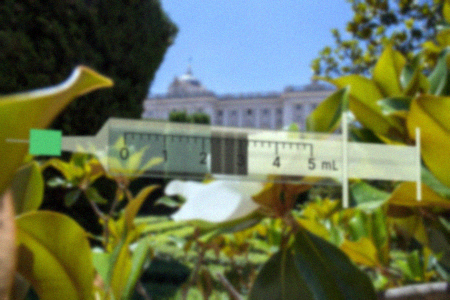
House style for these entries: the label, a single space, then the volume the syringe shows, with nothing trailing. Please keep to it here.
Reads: 2.2 mL
